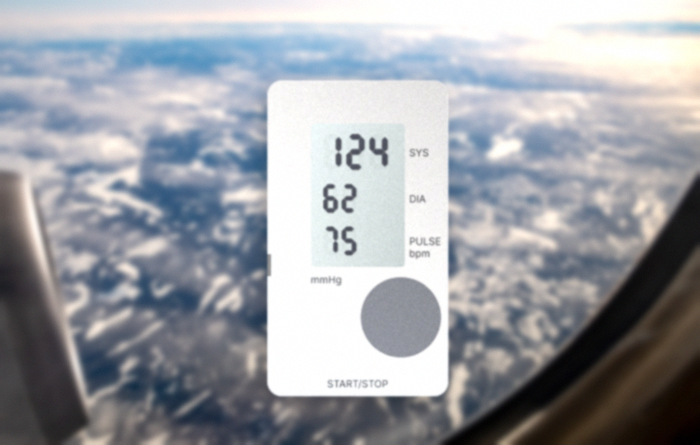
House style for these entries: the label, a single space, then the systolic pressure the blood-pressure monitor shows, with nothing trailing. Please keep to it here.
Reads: 124 mmHg
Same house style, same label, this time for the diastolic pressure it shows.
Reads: 62 mmHg
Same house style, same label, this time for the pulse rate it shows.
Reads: 75 bpm
